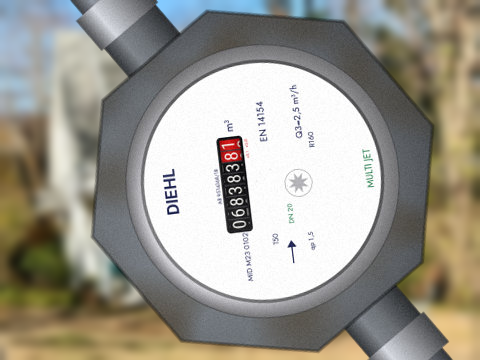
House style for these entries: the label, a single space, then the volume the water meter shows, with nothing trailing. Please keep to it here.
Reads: 68383.81 m³
